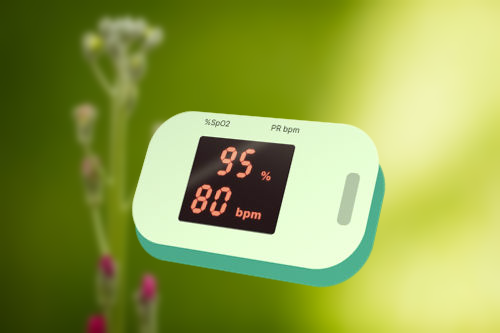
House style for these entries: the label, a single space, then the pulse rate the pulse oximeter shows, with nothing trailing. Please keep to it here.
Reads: 80 bpm
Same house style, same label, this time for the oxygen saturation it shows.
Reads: 95 %
